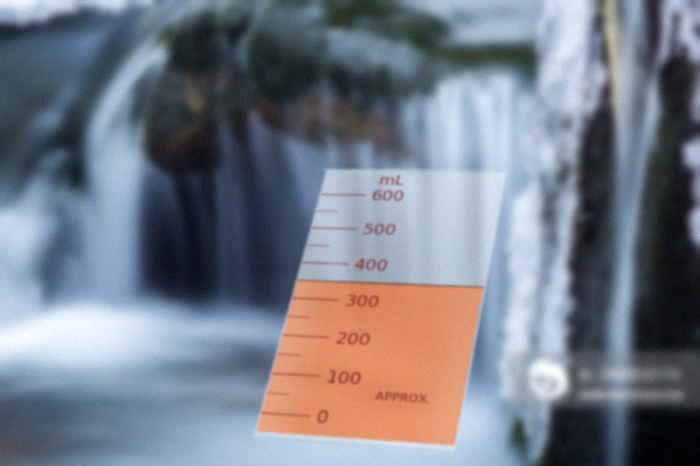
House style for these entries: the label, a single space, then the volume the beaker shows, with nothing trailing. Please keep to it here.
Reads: 350 mL
